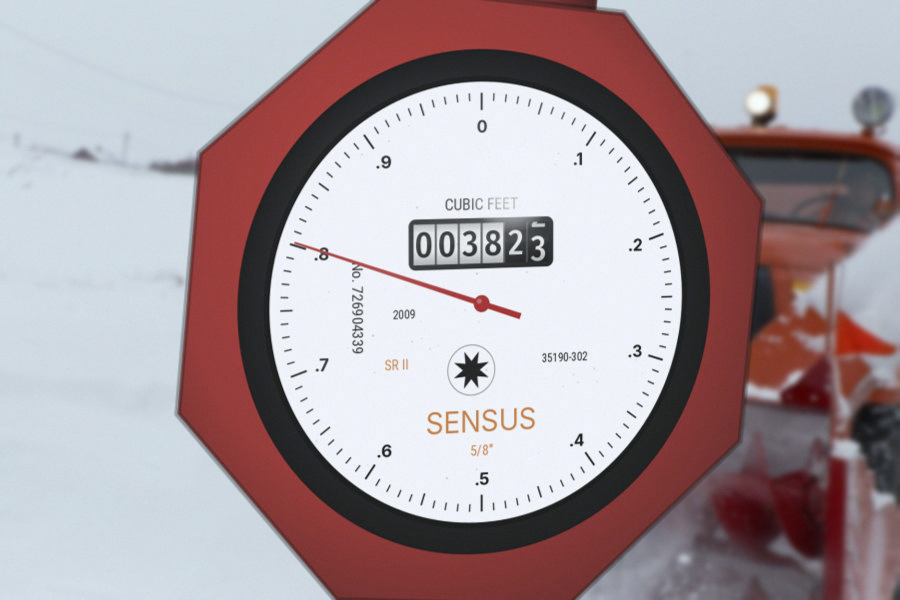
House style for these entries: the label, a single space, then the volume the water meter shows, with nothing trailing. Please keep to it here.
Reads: 3822.80 ft³
